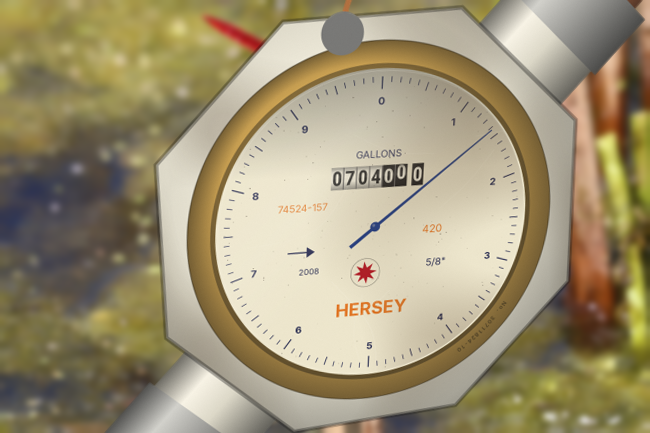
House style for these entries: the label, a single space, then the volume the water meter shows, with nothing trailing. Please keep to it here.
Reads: 704001.4 gal
